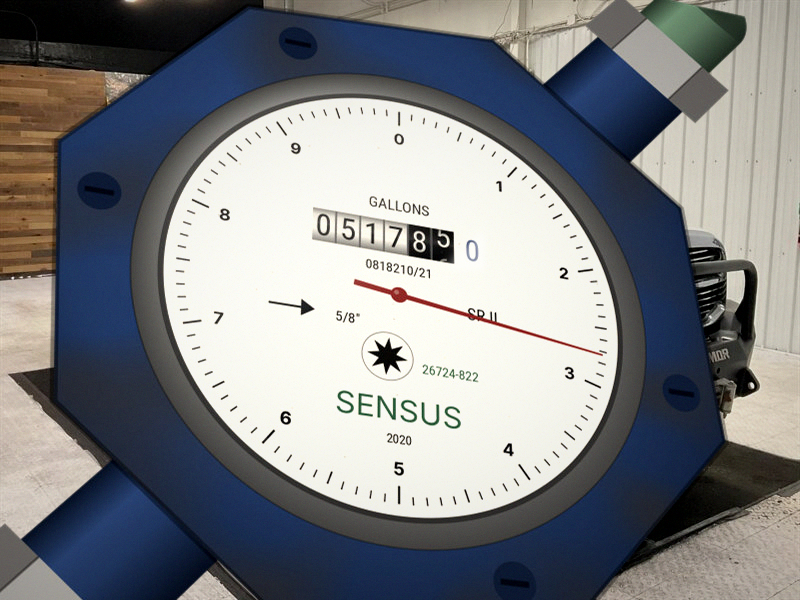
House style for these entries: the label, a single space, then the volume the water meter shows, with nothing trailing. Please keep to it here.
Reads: 517852.7 gal
